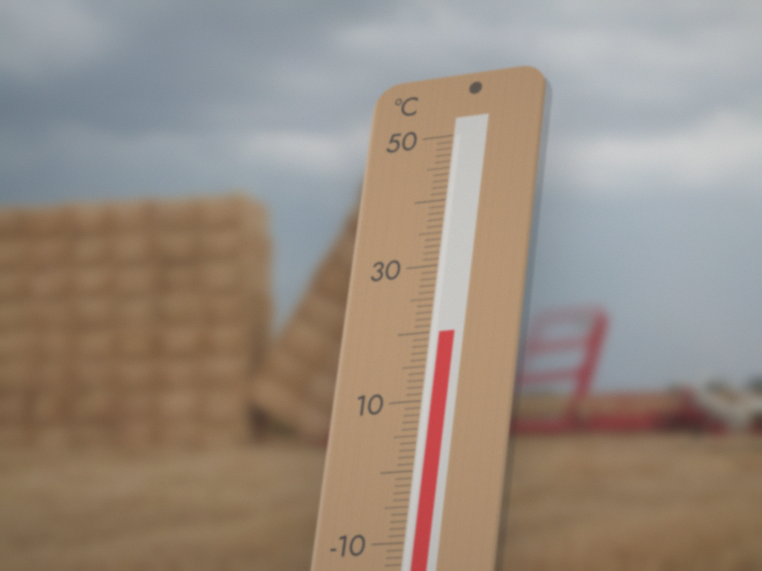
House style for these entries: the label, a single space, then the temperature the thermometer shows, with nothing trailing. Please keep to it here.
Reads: 20 °C
